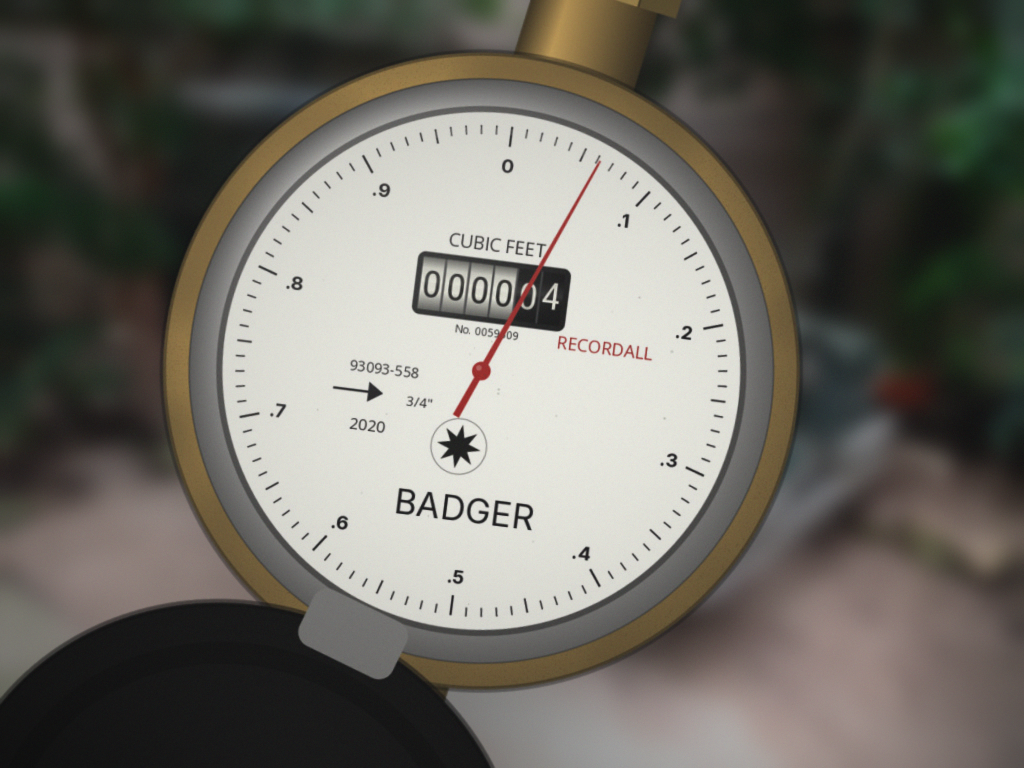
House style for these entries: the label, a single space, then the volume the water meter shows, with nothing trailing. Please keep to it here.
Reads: 4.06 ft³
